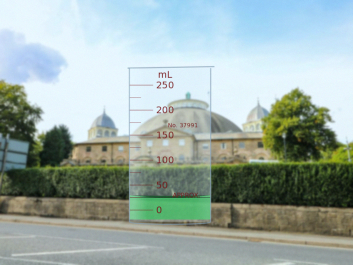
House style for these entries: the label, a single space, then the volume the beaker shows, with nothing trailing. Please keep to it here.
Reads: 25 mL
